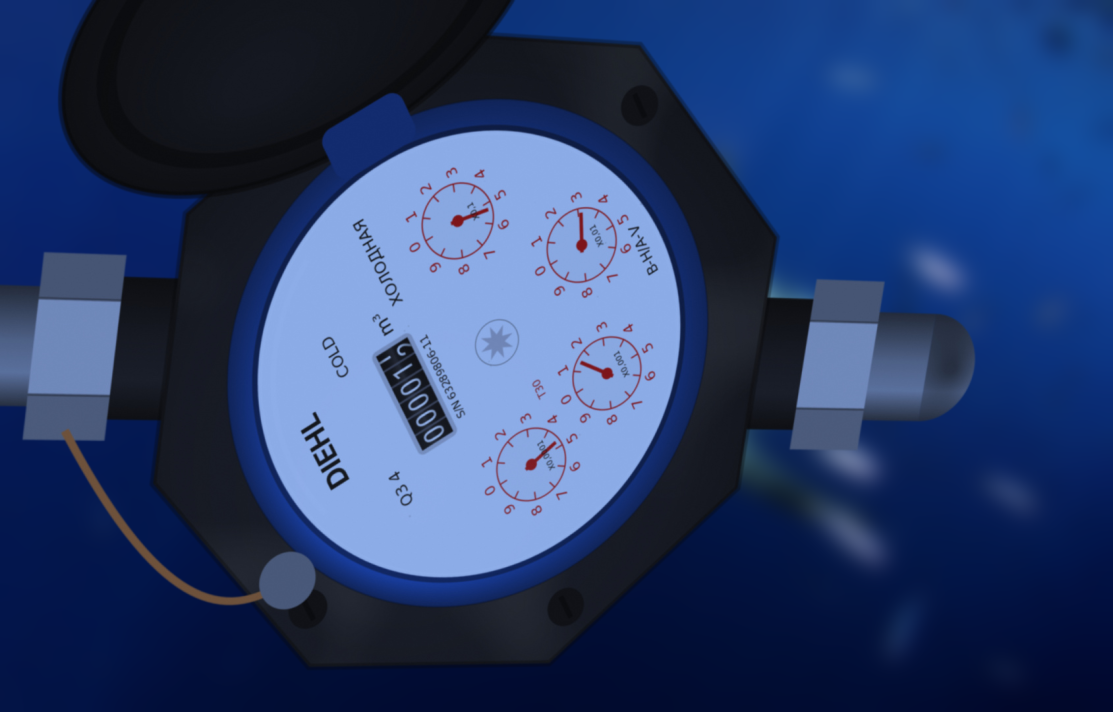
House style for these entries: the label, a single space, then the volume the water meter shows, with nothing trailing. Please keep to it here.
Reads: 11.5314 m³
